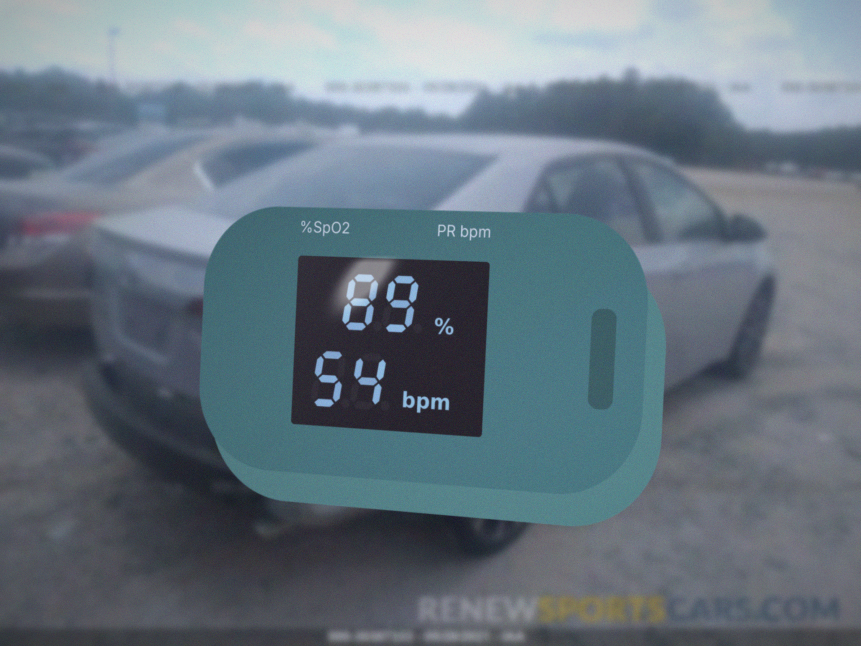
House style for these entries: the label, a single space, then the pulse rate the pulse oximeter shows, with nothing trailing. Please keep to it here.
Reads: 54 bpm
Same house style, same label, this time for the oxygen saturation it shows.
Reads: 89 %
